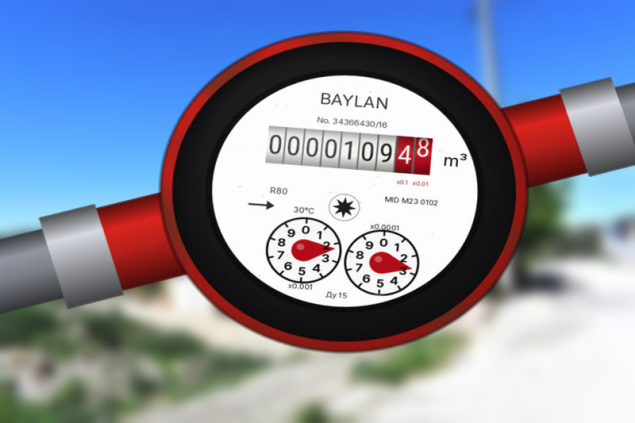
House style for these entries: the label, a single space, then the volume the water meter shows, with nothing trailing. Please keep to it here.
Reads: 109.4822 m³
